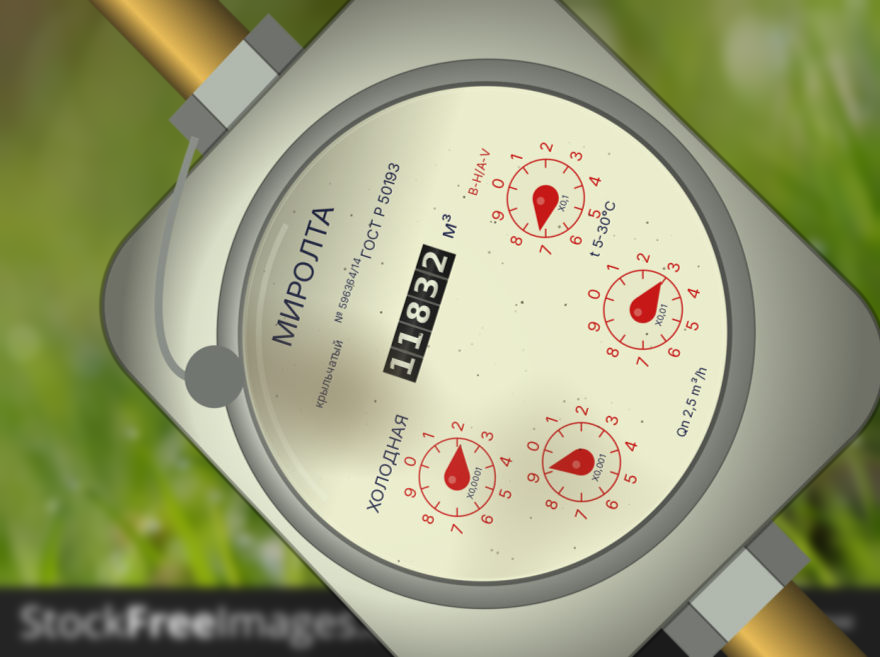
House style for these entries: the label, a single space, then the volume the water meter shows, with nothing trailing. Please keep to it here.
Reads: 11832.7292 m³
